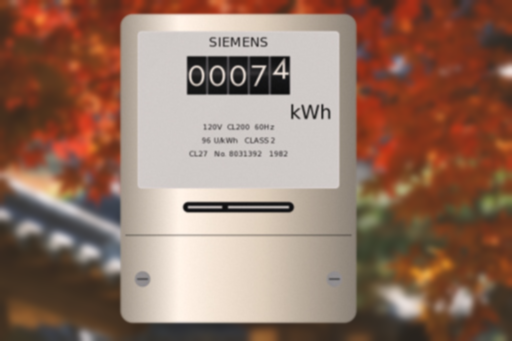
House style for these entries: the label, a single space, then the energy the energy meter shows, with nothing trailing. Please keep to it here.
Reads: 74 kWh
